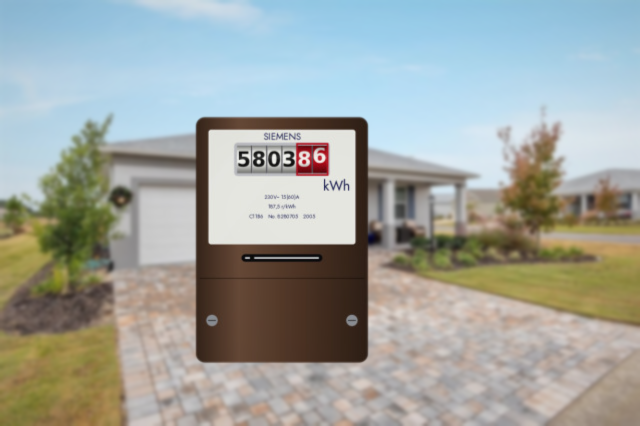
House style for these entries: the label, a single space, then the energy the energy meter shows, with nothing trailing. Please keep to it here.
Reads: 5803.86 kWh
